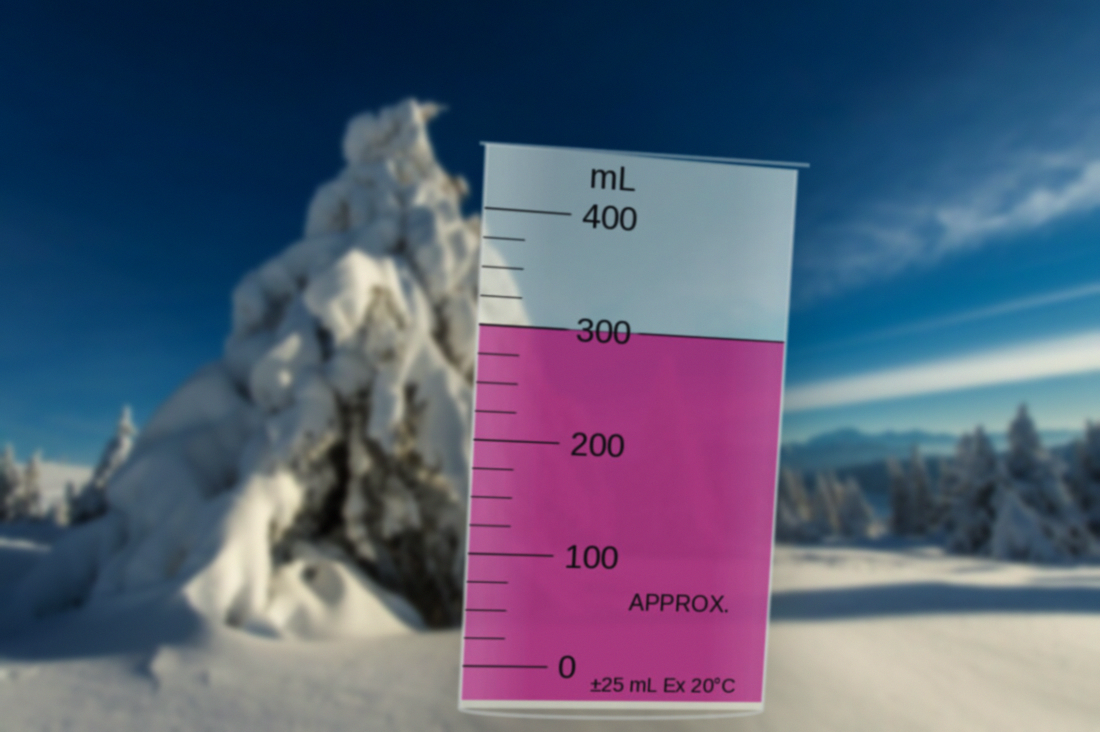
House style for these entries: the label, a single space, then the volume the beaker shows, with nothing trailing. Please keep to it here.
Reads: 300 mL
